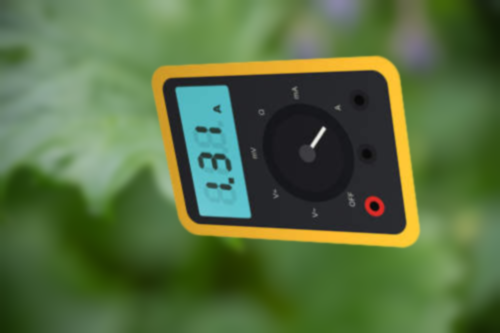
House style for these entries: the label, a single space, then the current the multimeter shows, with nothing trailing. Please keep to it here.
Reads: 1.31 A
